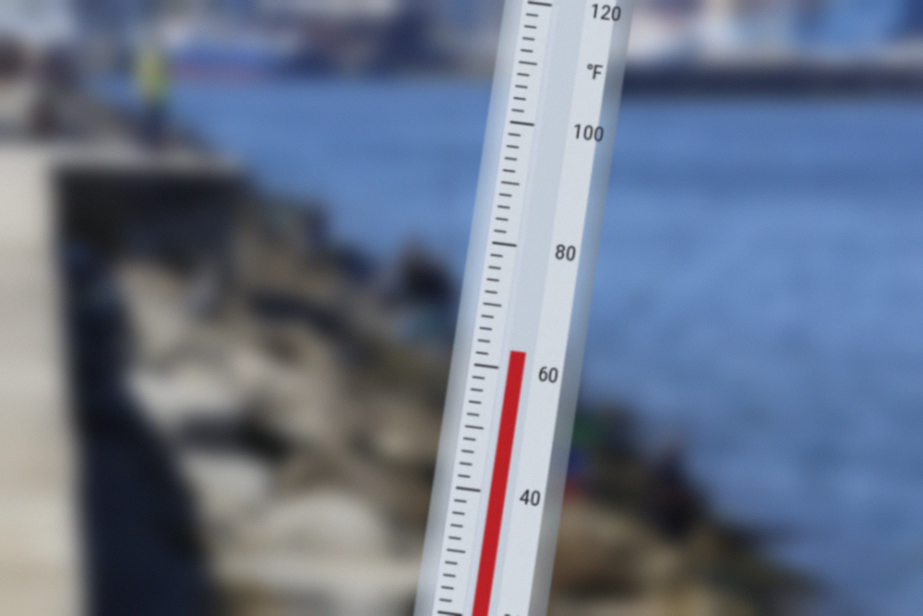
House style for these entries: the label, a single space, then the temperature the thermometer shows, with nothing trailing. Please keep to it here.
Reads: 63 °F
